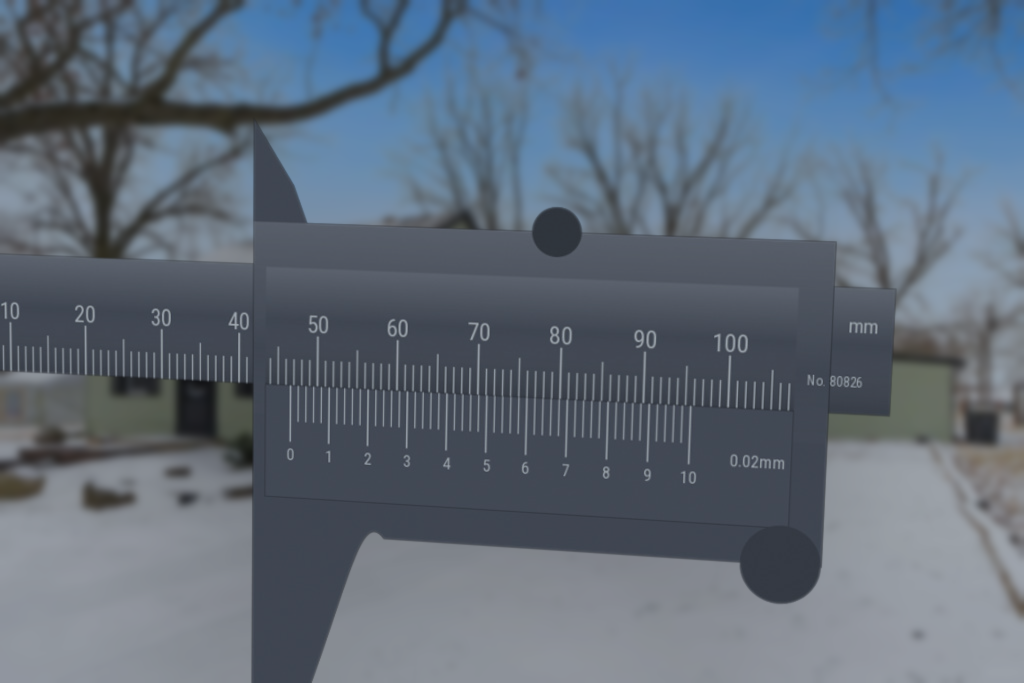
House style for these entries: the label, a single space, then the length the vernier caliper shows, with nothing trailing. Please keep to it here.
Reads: 46.6 mm
